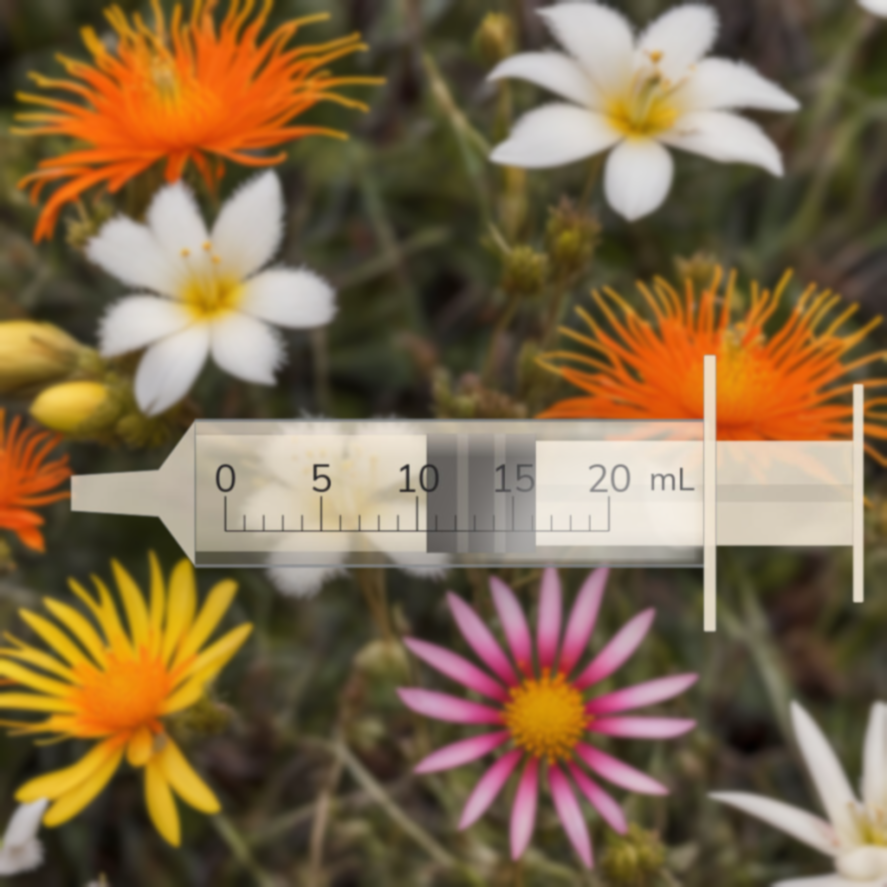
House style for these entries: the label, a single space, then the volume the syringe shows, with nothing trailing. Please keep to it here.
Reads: 10.5 mL
